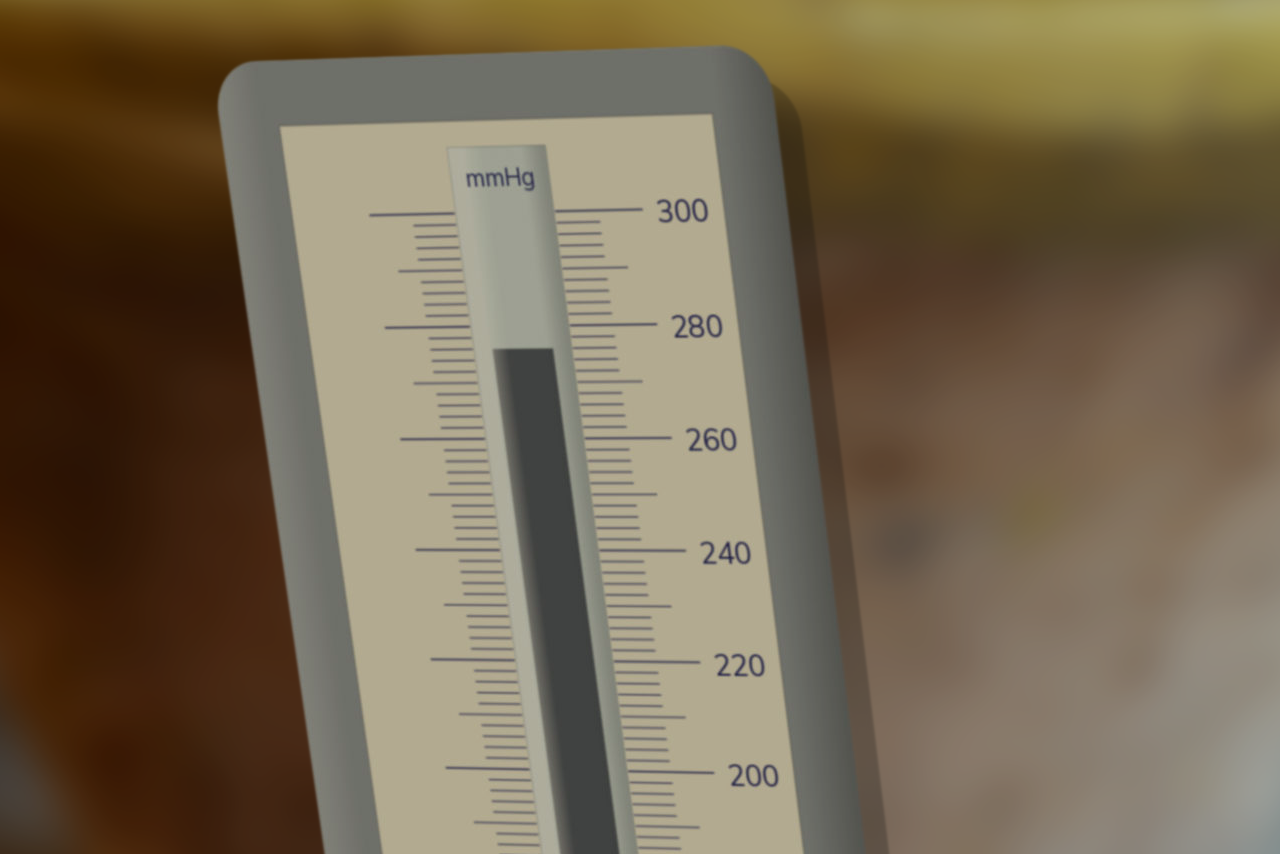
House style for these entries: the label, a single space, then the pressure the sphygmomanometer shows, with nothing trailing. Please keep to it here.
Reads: 276 mmHg
